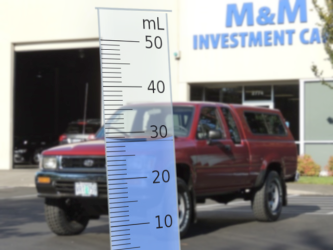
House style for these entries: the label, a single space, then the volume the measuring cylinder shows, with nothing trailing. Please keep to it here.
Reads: 28 mL
